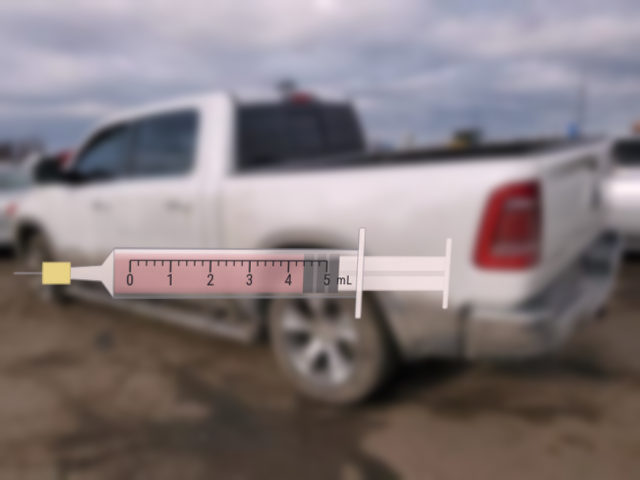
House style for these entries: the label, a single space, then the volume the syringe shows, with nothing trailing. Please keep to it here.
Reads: 4.4 mL
